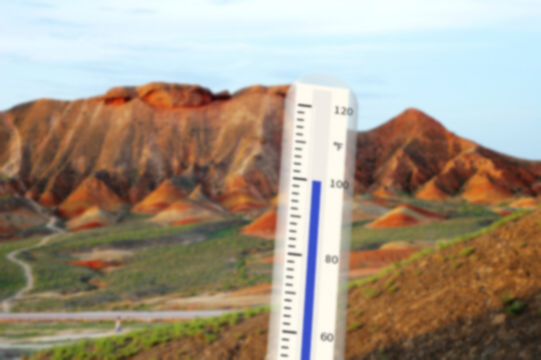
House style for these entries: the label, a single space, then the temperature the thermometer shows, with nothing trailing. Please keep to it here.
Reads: 100 °F
